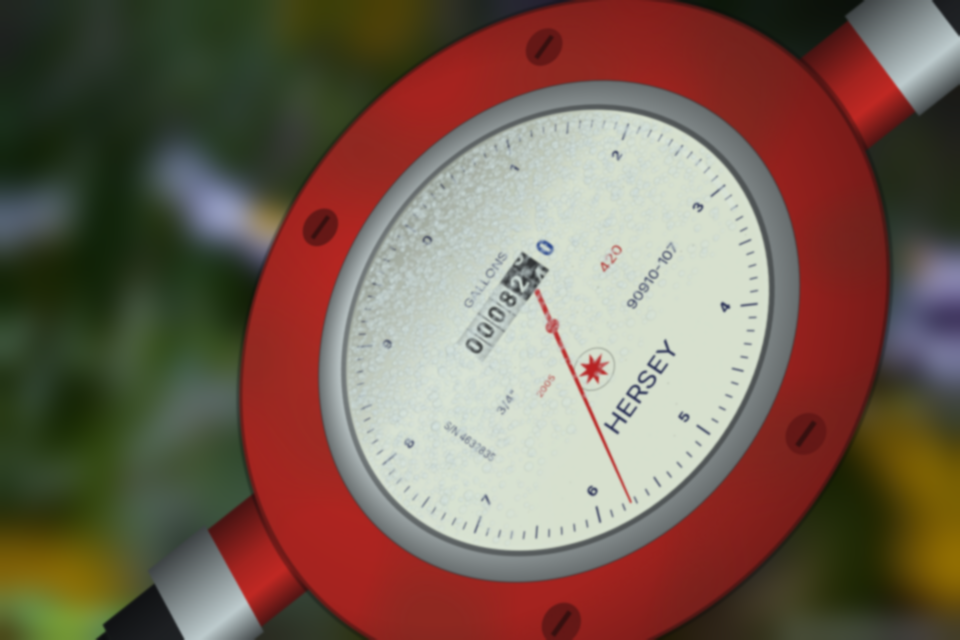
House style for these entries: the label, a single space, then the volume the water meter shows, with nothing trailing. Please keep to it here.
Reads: 8235.7 gal
